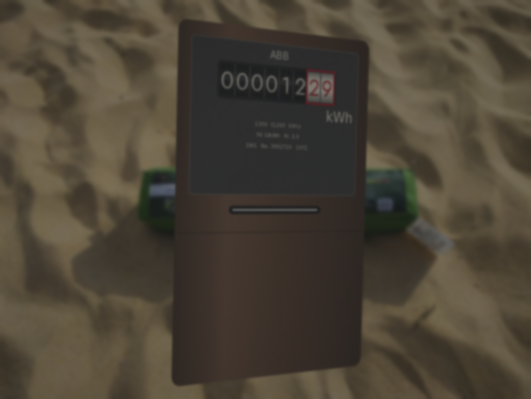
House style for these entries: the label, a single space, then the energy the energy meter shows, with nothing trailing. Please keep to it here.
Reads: 12.29 kWh
